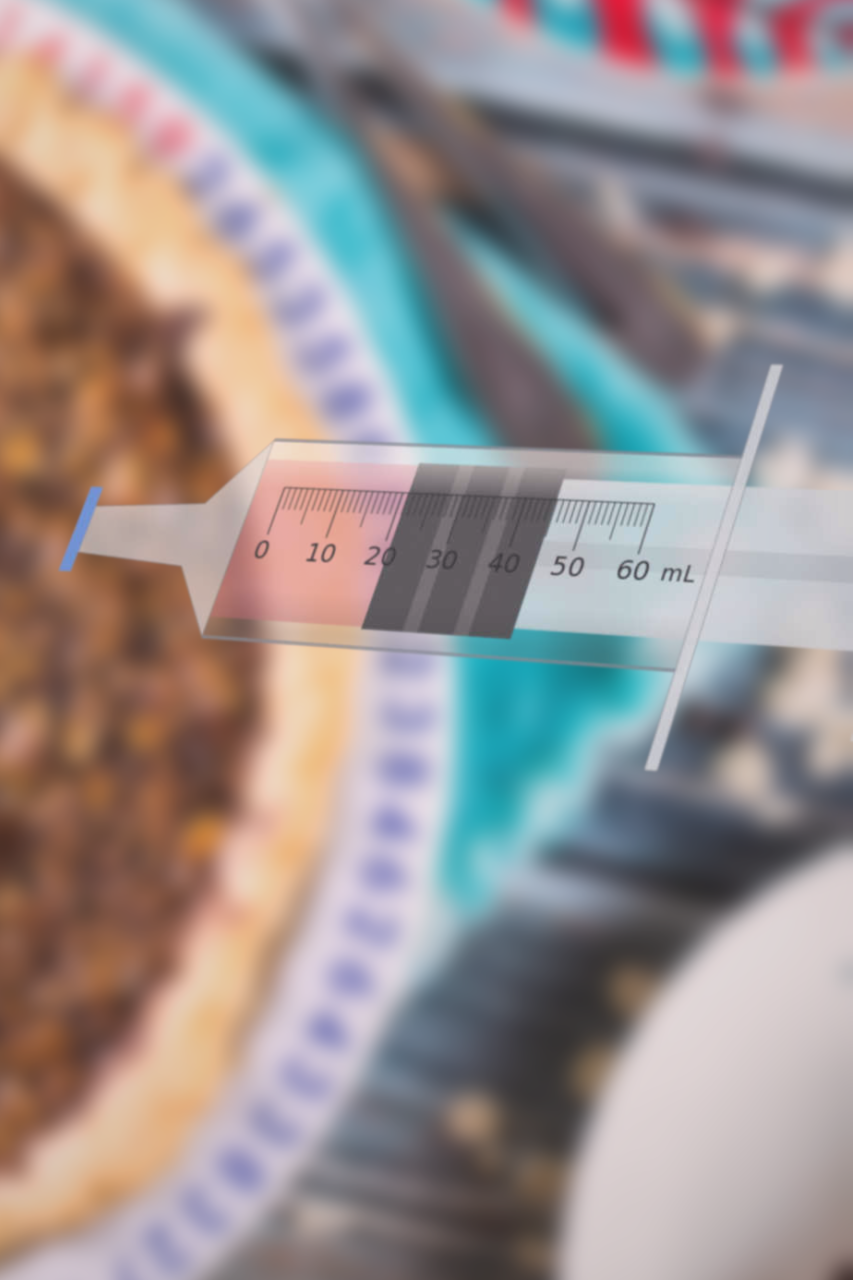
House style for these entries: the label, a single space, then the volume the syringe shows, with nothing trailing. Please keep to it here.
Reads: 21 mL
